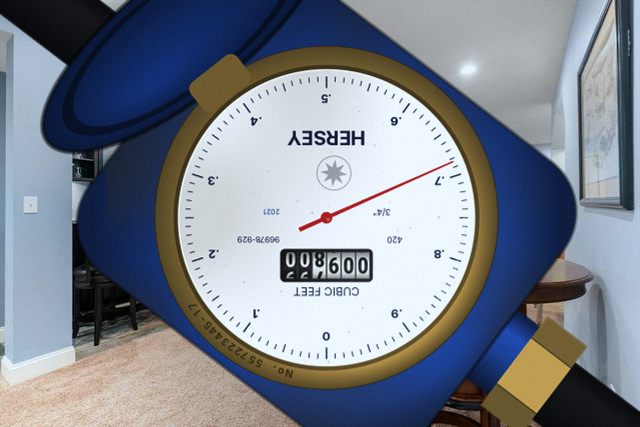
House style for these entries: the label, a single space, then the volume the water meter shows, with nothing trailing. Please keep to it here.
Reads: 9799.68 ft³
